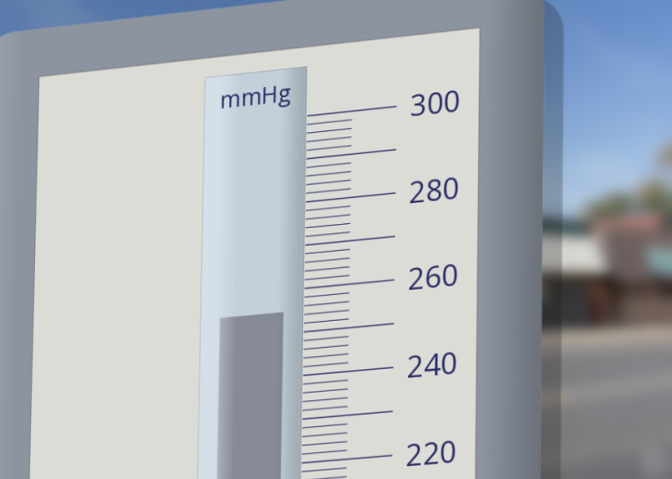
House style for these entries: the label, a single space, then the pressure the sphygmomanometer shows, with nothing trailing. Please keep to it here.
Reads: 255 mmHg
